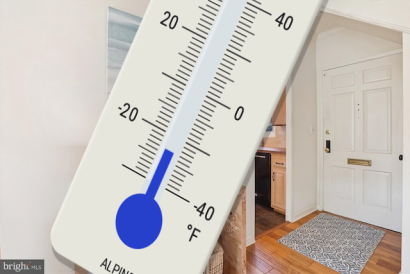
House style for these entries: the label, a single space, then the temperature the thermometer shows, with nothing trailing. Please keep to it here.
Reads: -26 °F
